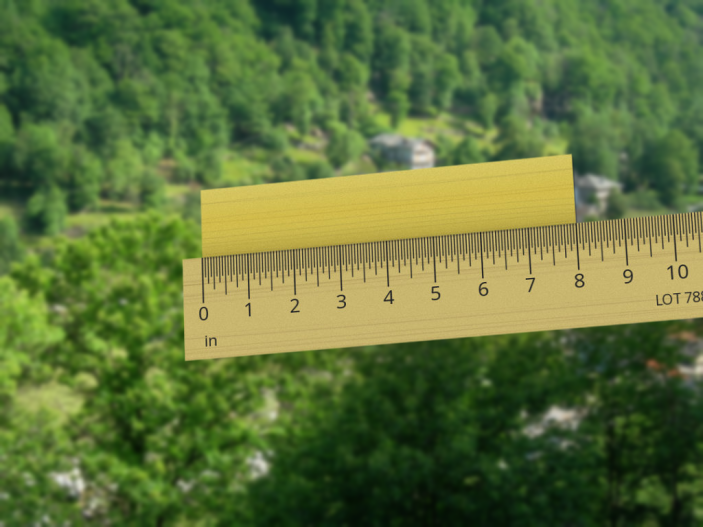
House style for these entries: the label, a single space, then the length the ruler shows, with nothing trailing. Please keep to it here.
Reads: 8 in
